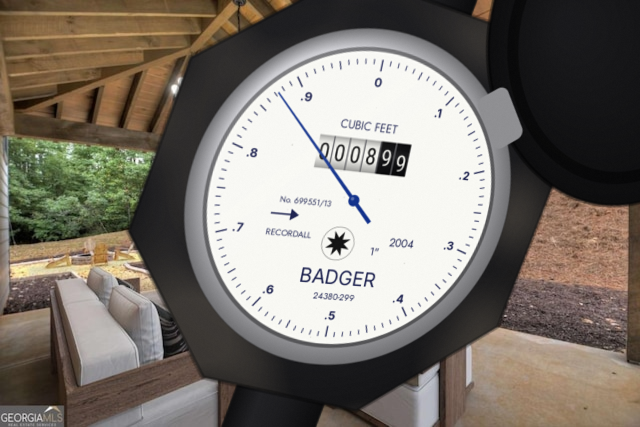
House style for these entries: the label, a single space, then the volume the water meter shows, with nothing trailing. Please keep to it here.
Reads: 898.87 ft³
